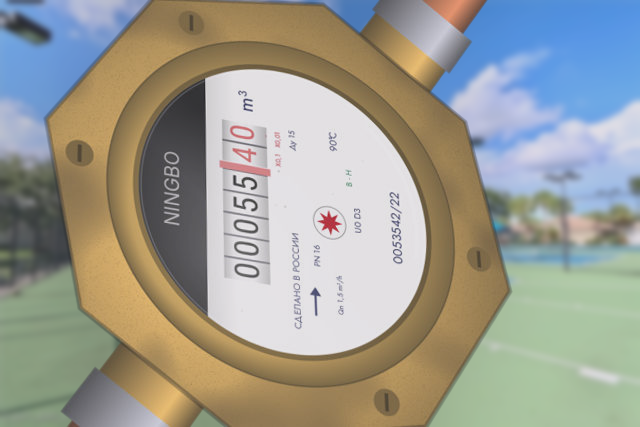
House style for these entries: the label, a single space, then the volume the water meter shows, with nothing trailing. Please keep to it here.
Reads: 55.40 m³
